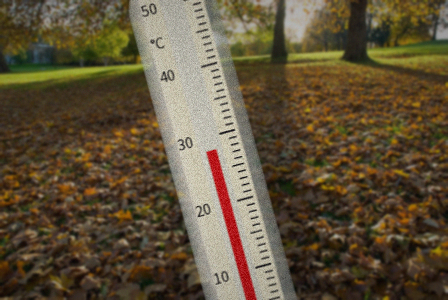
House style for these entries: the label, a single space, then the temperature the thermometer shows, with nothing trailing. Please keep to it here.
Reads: 28 °C
